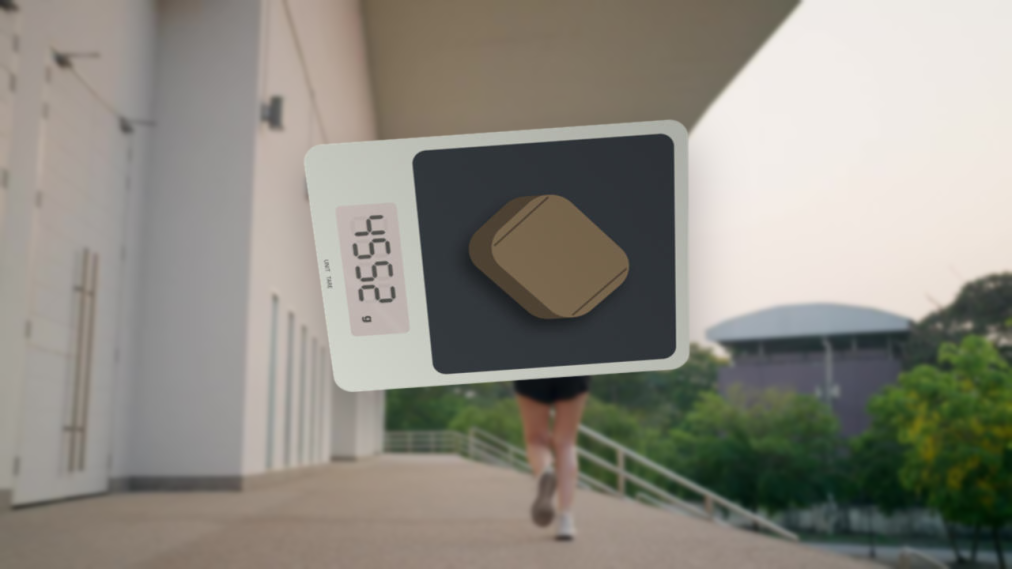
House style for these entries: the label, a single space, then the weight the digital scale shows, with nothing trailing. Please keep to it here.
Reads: 4552 g
